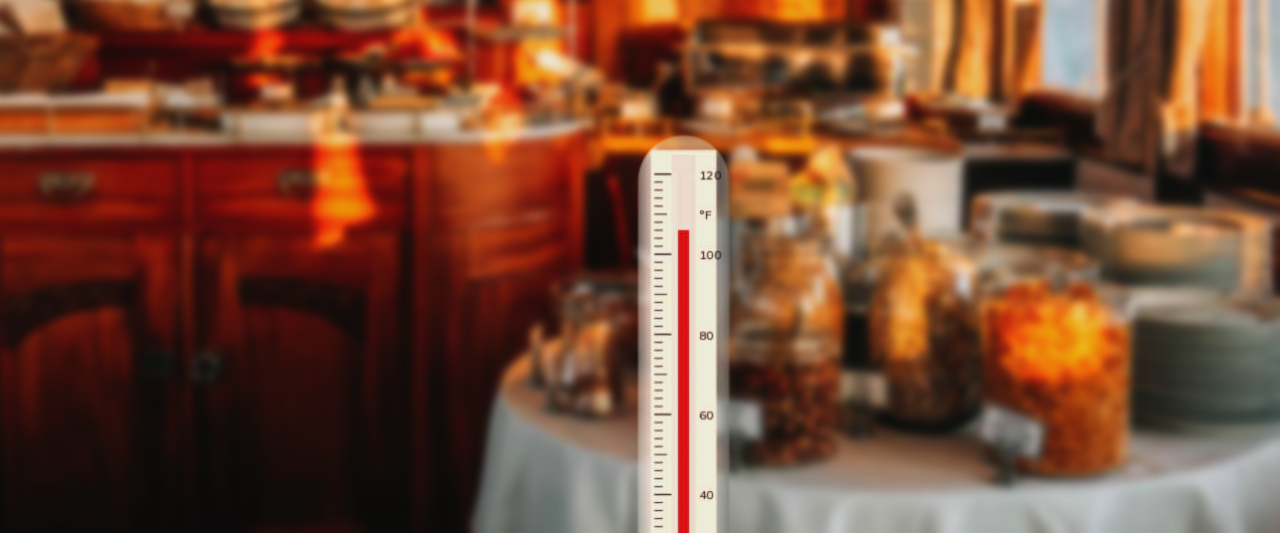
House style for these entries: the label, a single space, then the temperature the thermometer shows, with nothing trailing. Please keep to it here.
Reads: 106 °F
